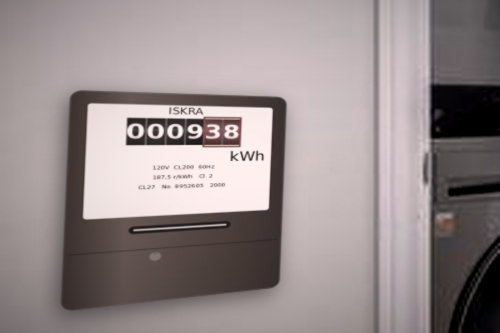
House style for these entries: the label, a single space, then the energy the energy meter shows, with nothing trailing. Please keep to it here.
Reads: 9.38 kWh
